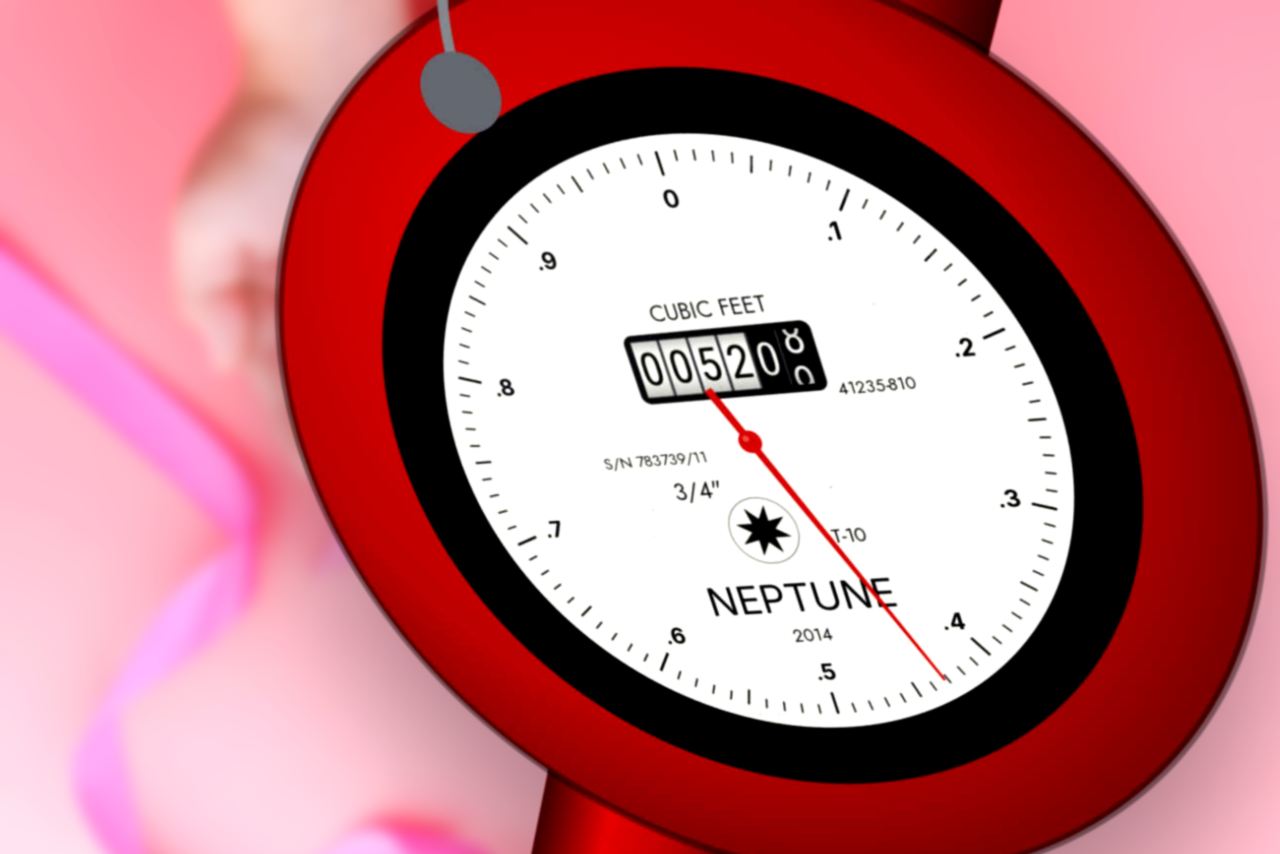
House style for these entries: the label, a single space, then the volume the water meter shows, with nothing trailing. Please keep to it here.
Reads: 5208.43 ft³
